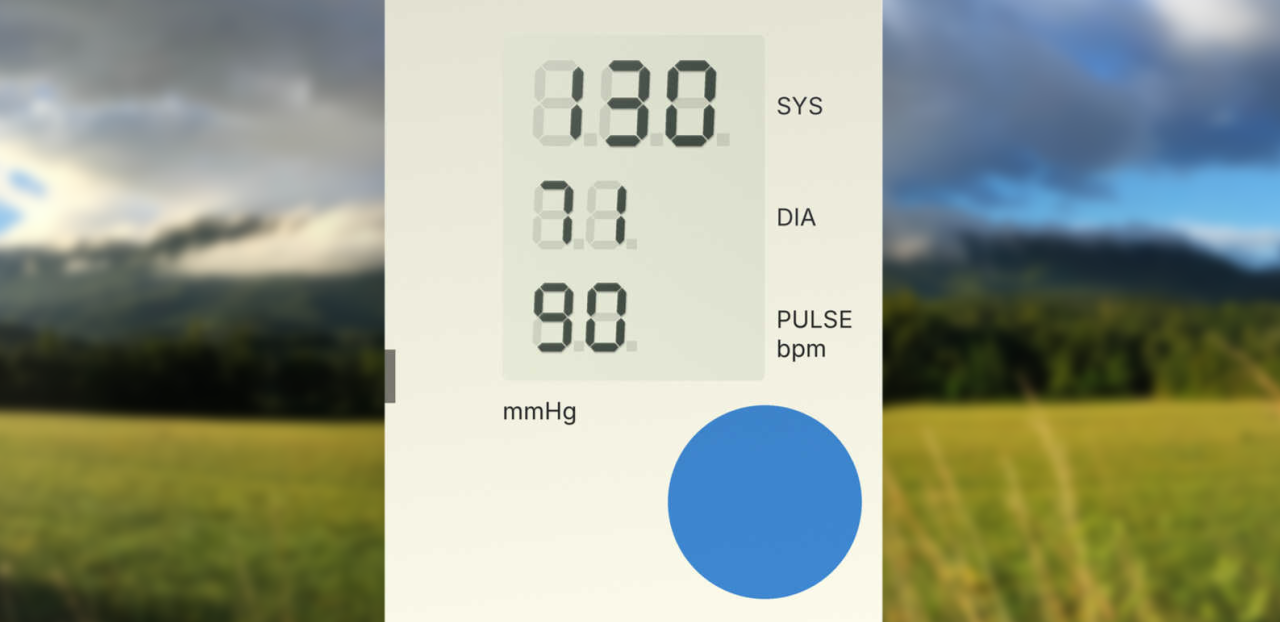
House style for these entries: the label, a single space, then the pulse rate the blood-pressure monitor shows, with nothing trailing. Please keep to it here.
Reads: 90 bpm
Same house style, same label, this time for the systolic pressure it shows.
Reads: 130 mmHg
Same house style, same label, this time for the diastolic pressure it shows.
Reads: 71 mmHg
